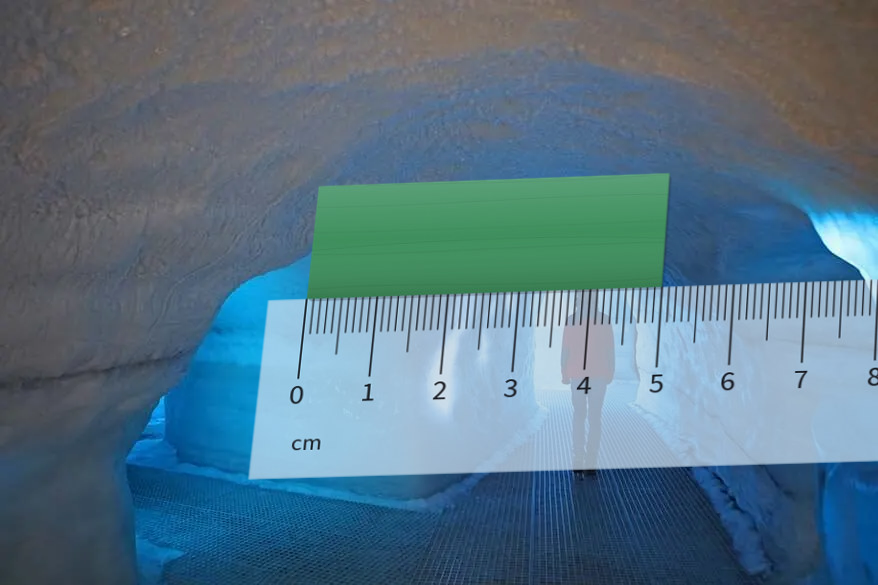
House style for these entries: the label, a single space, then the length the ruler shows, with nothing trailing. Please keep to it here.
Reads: 5 cm
